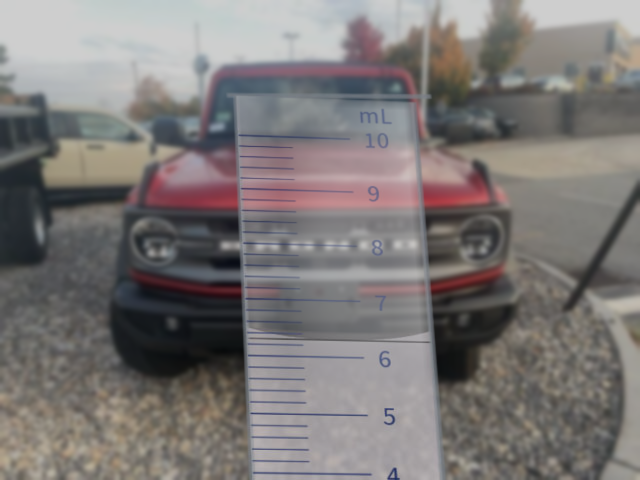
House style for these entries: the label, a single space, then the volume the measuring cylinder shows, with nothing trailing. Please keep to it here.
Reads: 6.3 mL
